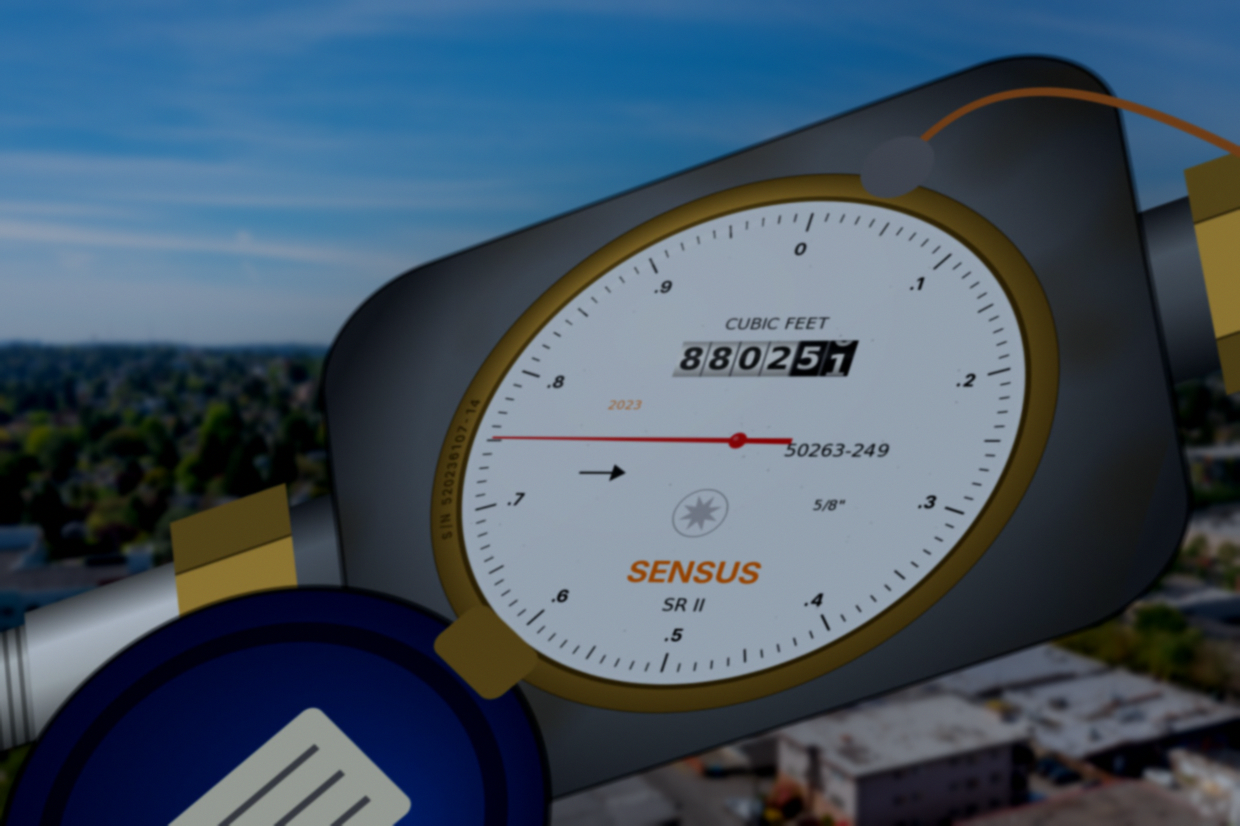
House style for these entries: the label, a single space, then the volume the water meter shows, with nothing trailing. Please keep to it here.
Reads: 880250.75 ft³
